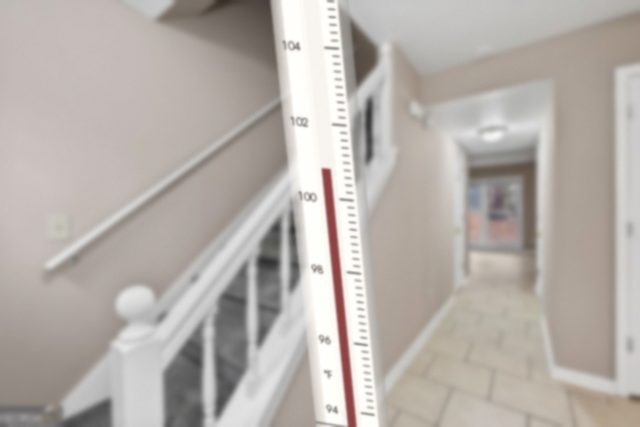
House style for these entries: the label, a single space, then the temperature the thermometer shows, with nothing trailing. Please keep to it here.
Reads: 100.8 °F
